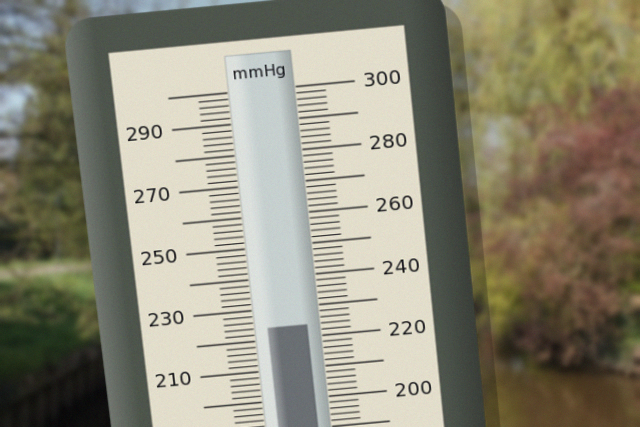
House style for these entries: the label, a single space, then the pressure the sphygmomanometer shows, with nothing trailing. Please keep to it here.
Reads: 224 mmHg
